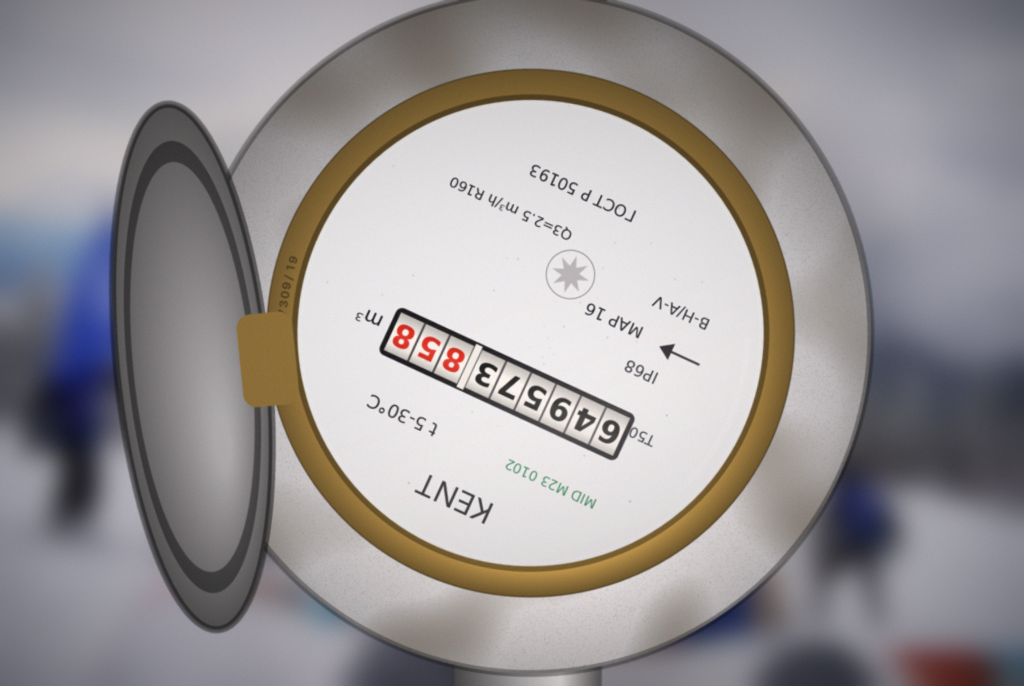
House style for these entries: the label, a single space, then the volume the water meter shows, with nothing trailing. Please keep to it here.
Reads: 649573.858 m³
